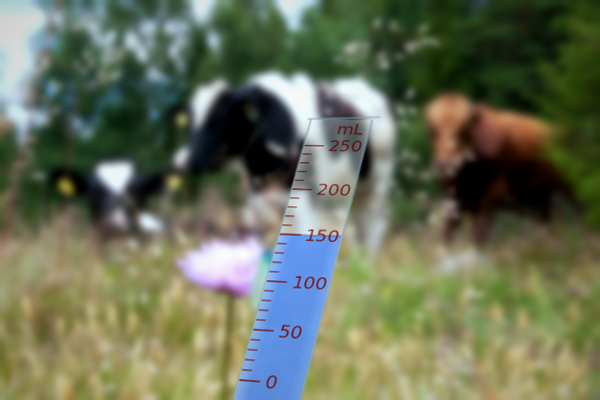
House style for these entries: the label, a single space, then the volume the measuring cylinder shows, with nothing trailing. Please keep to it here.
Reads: 150 mL
